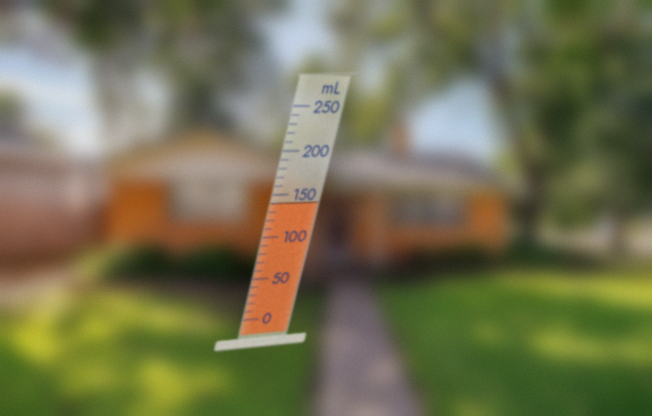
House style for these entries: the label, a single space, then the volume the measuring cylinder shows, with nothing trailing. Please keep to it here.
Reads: 140 mL
